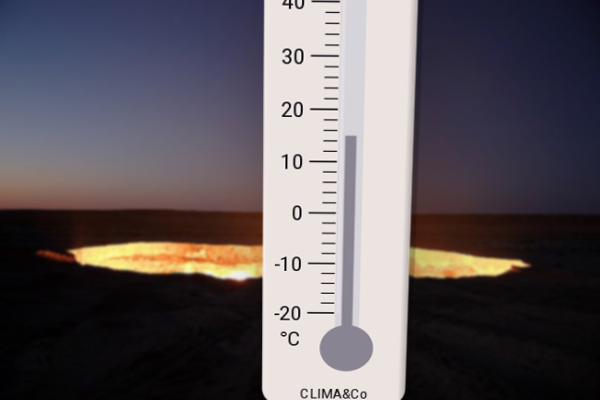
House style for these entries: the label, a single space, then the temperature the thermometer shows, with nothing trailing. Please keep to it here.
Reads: 15 °C
